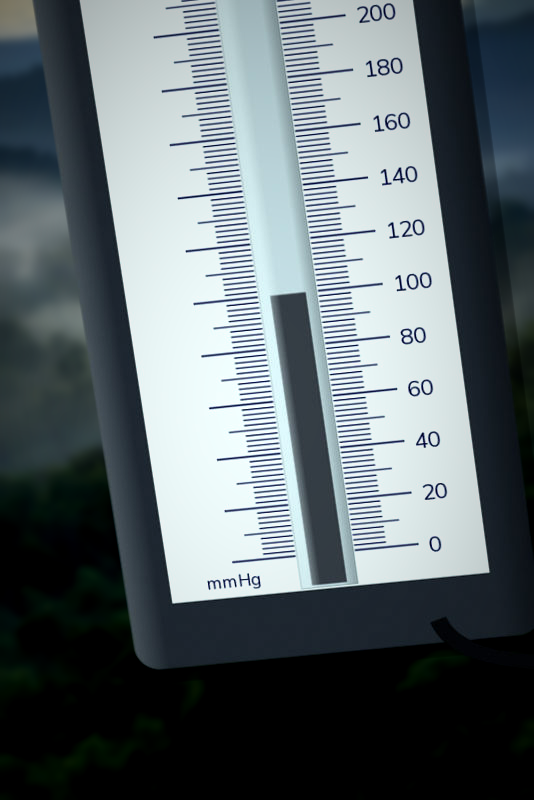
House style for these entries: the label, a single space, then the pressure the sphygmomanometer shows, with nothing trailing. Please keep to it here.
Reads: 100 mmHg
